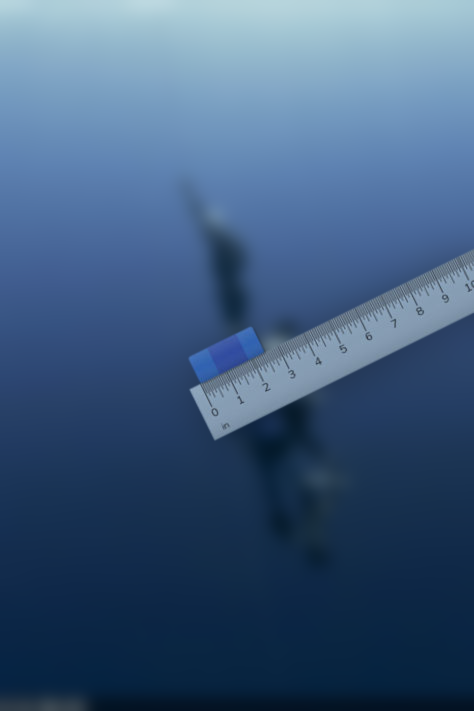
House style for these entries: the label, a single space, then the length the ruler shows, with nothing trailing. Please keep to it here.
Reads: 2.5 in
